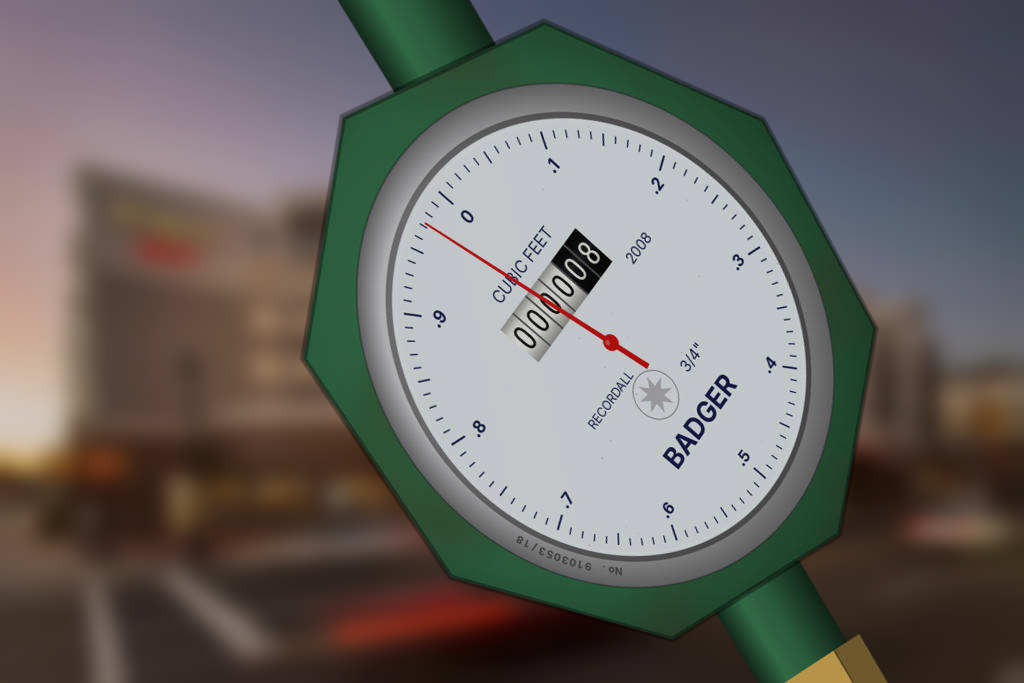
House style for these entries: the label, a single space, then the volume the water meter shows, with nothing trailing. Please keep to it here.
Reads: 7.97 ft³
